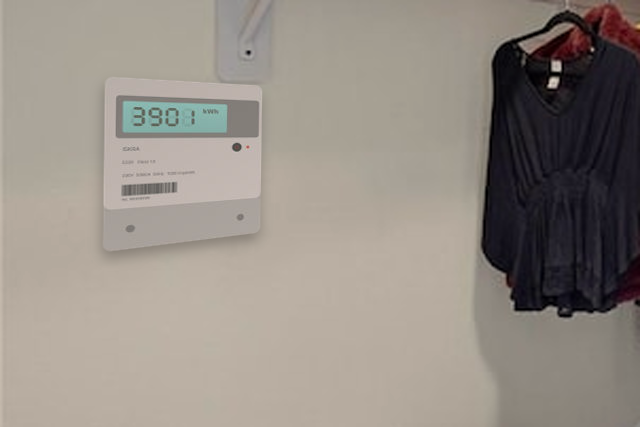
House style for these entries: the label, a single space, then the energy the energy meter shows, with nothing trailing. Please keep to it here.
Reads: 3901 kWh
